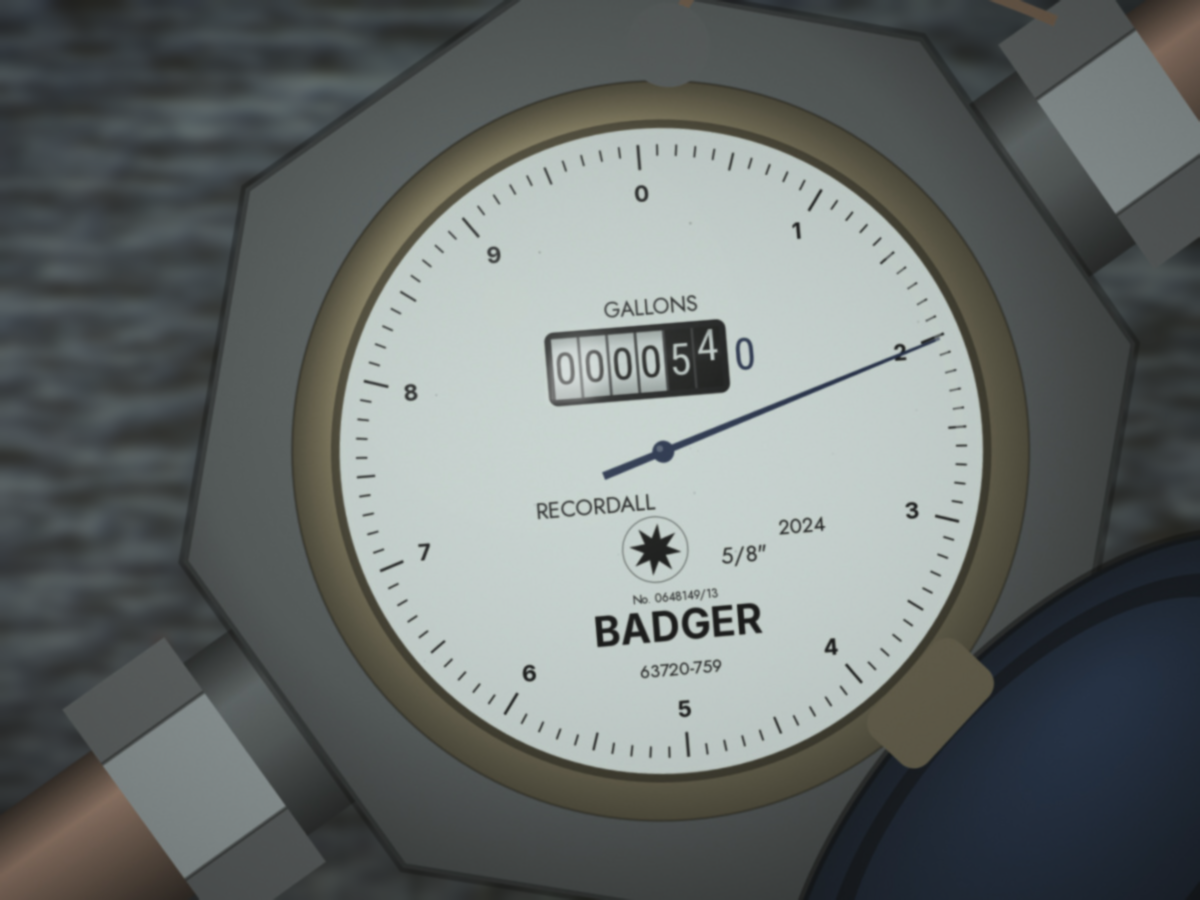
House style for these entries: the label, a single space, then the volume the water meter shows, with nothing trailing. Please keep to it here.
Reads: 542.0 gal
